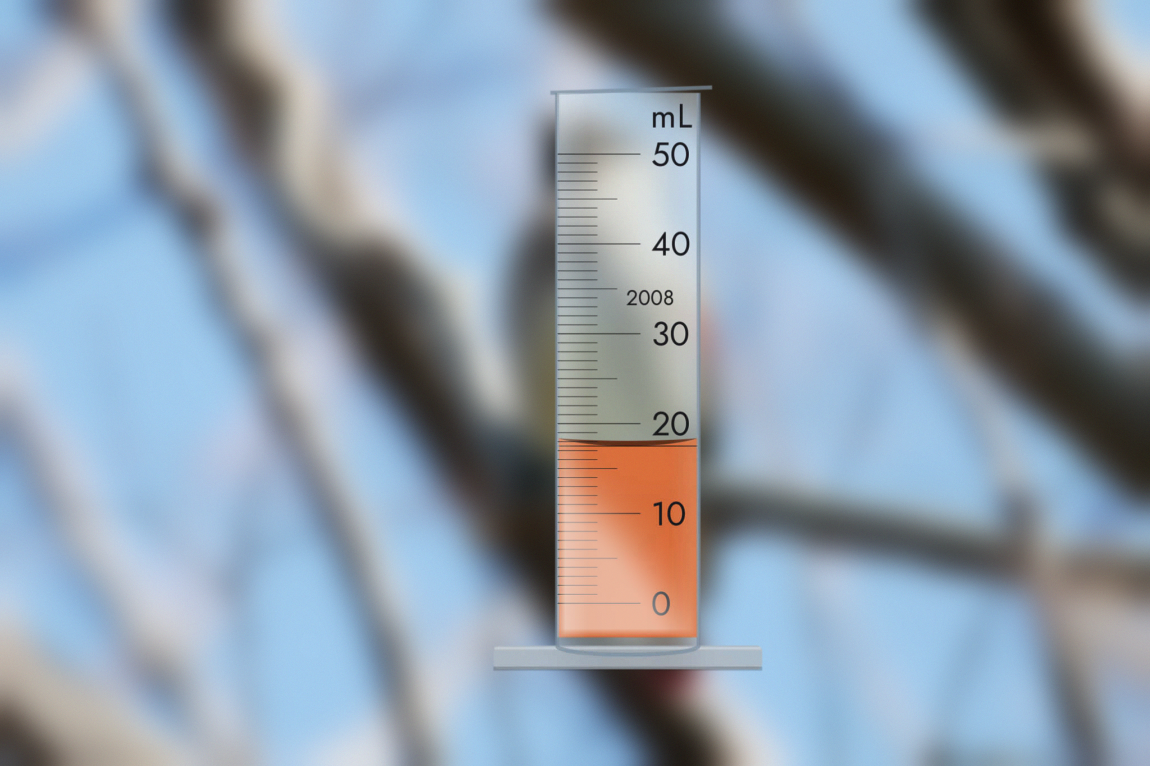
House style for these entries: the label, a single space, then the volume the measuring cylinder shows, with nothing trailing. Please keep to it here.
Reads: 17.5 mL
